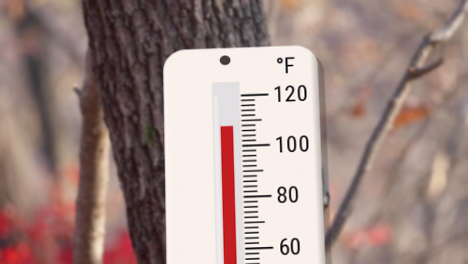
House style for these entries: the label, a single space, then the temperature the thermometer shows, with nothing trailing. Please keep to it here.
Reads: 108 °F
